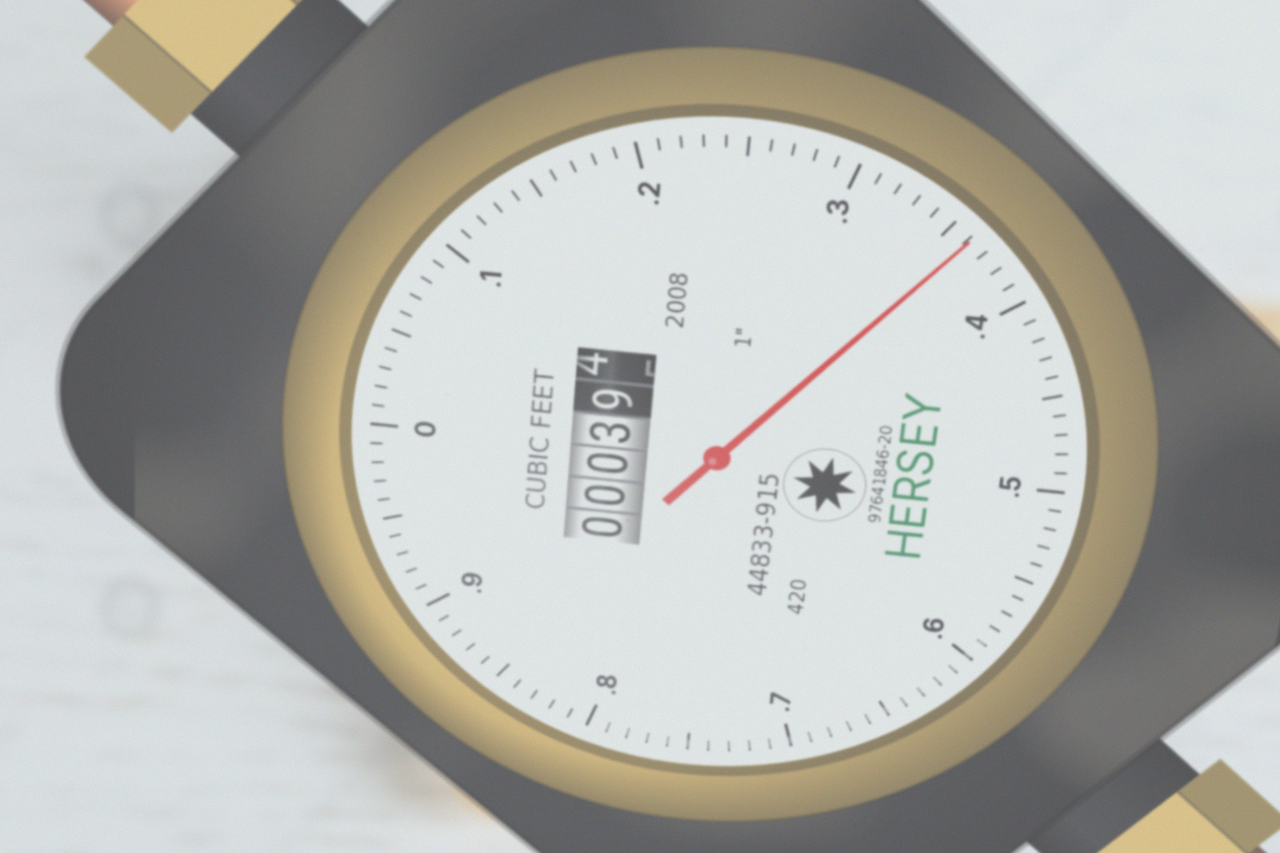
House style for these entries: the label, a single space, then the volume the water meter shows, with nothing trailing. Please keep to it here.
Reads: 394.36 ft³
